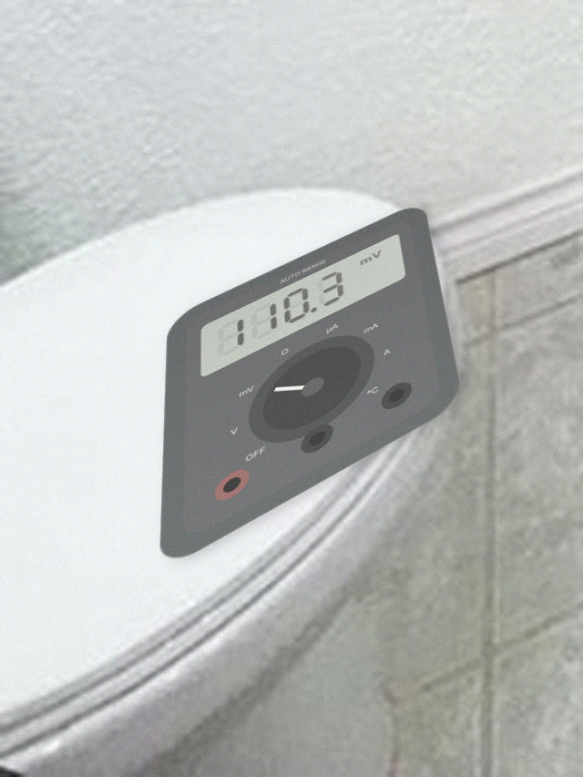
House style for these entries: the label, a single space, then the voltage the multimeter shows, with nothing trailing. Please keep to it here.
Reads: 110.3 mV
